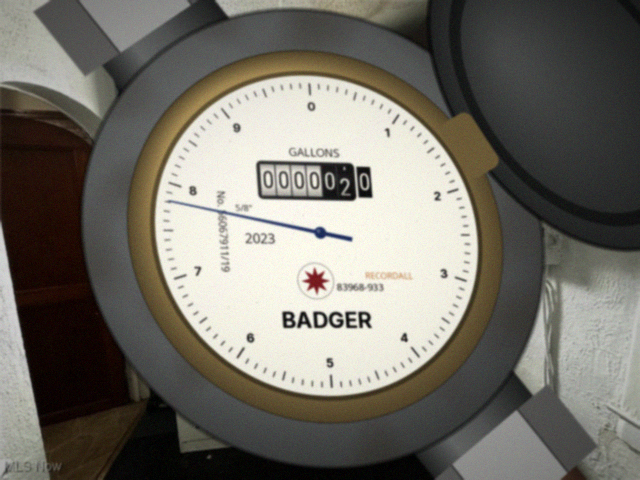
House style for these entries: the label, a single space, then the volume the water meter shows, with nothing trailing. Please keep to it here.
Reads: 17.8 gal
